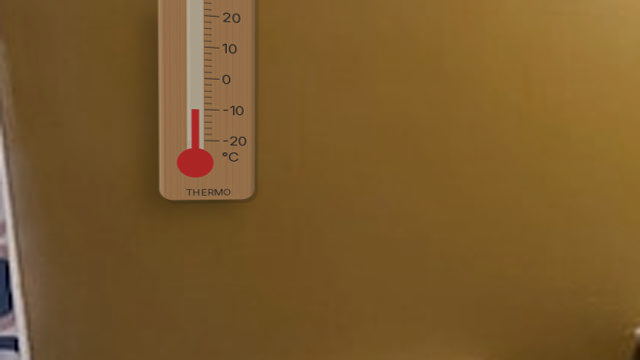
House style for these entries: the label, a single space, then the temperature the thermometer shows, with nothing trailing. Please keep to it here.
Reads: -10 °C
